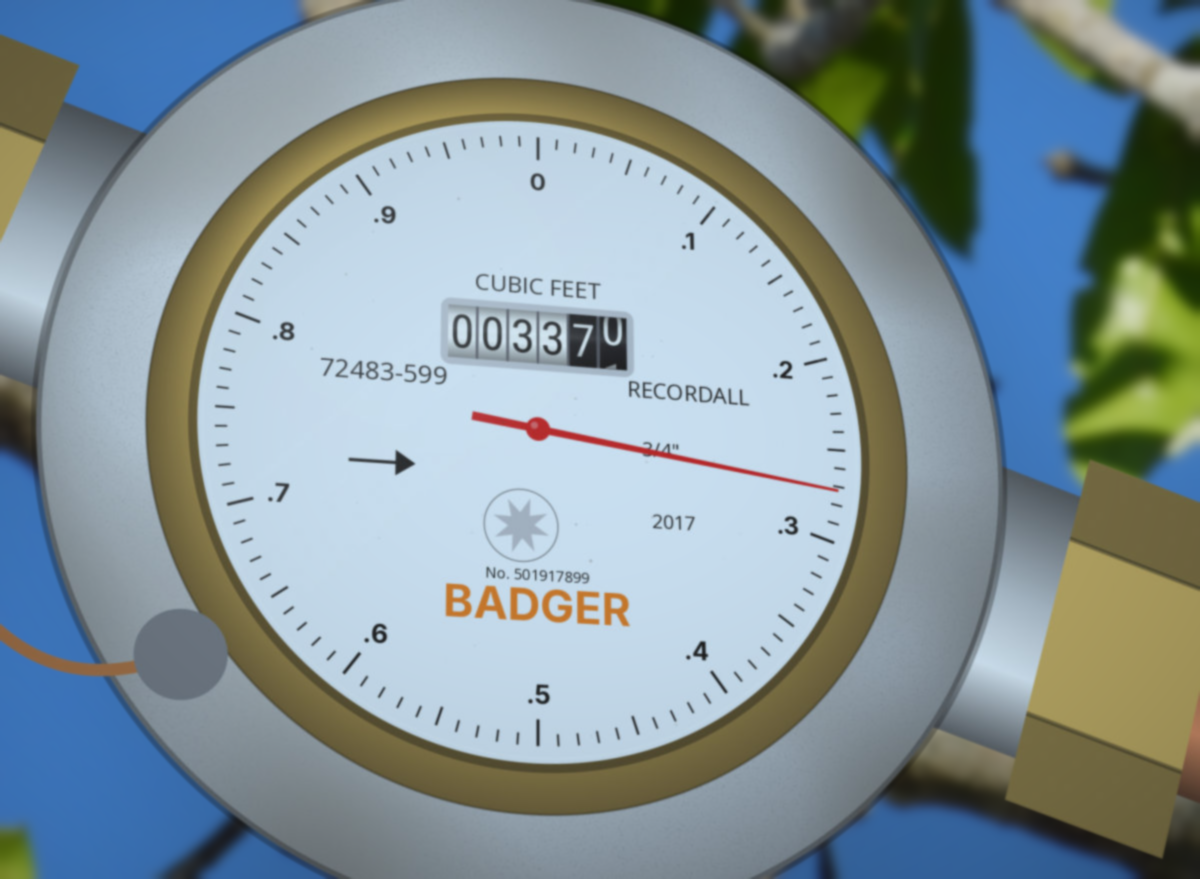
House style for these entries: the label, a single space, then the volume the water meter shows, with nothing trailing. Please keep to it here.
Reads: 3370.27 ft³
